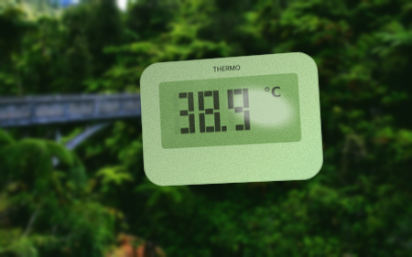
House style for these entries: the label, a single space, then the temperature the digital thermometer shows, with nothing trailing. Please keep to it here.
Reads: 38.9 °C
